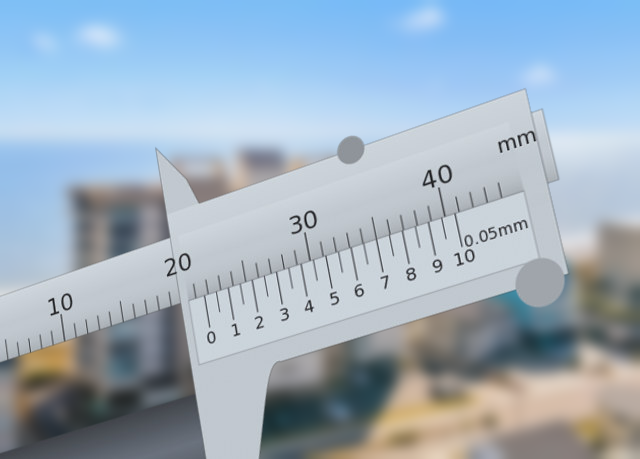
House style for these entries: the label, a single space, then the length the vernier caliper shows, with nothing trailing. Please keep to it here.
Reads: 21.7 mm
